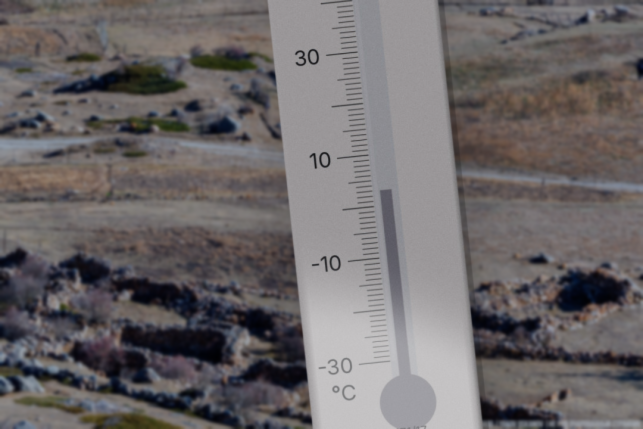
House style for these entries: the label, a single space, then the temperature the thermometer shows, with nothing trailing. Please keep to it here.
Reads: 3 °C
